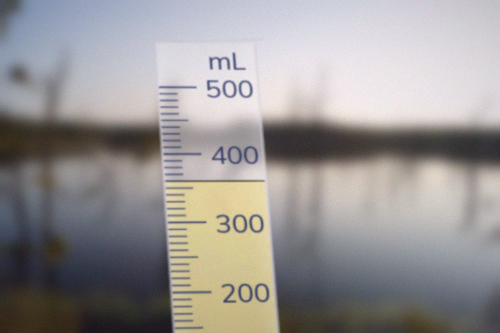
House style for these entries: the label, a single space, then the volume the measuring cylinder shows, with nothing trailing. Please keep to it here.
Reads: 360 mL
